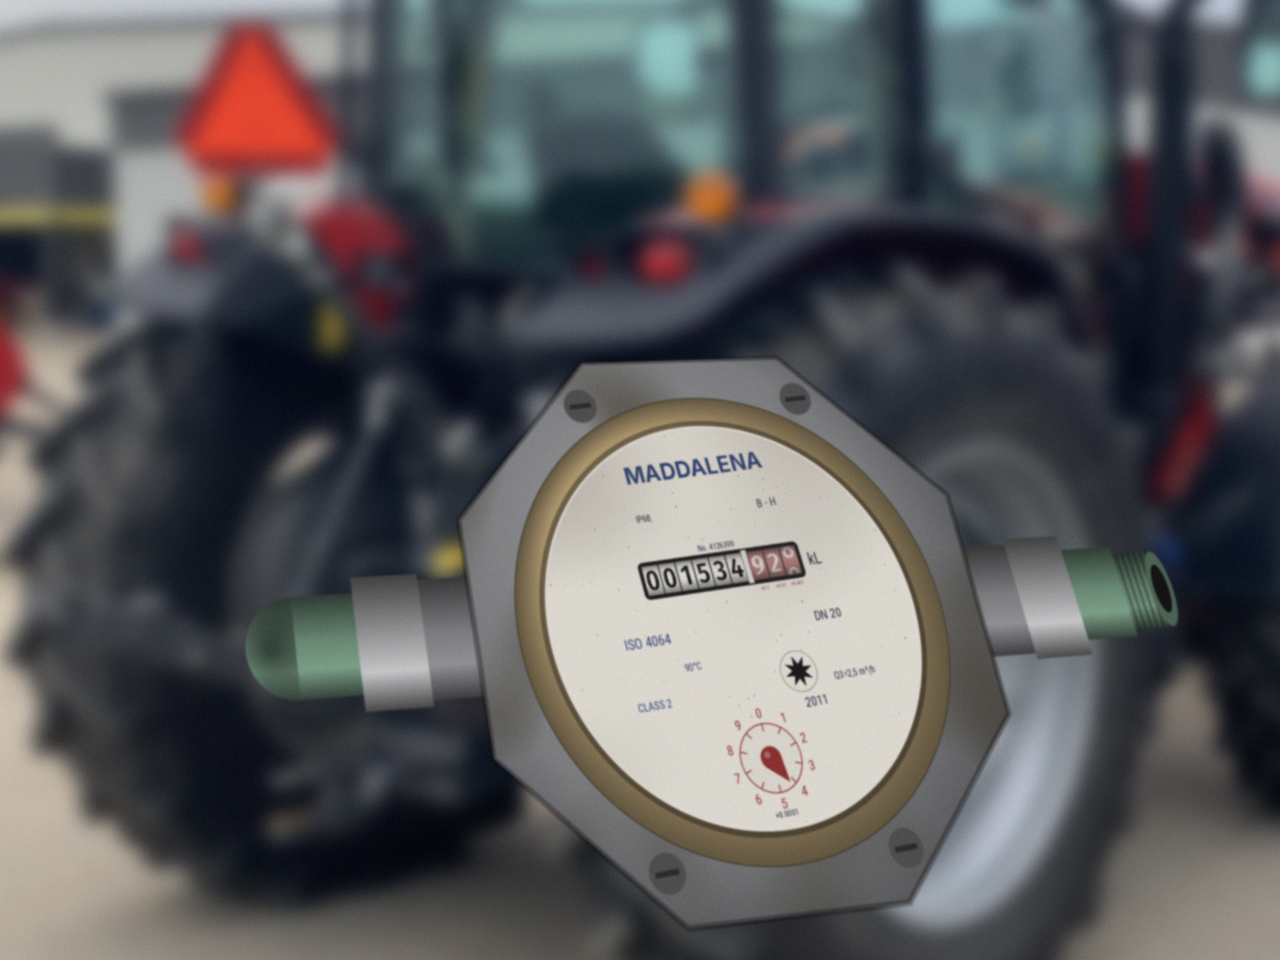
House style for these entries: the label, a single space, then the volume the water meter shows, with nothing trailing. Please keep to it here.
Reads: 1534.9284 kL
